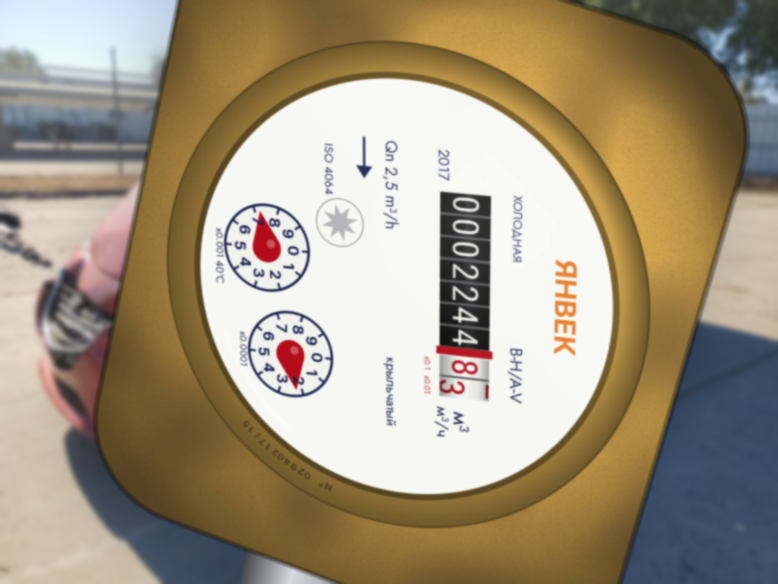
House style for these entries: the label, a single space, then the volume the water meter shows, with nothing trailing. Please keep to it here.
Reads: 2244.8272 m³
